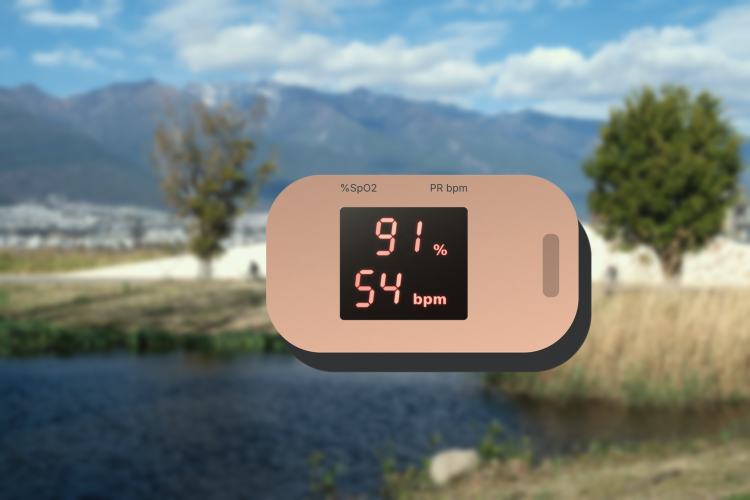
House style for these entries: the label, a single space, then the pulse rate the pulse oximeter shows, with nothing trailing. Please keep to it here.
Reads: 54 bpm
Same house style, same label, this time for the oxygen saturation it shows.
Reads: 91 %
